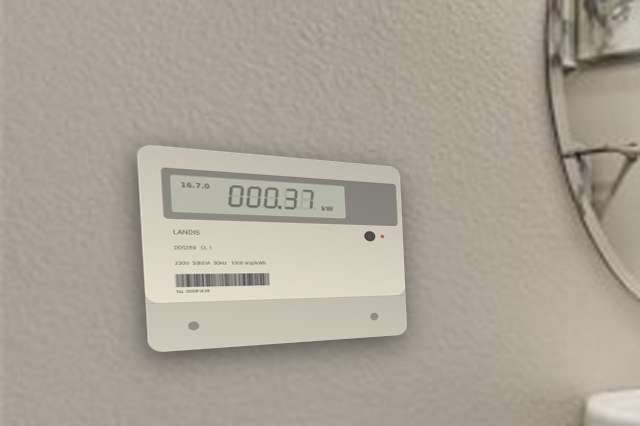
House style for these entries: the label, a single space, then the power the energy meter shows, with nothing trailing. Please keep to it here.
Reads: 0.37 kW
